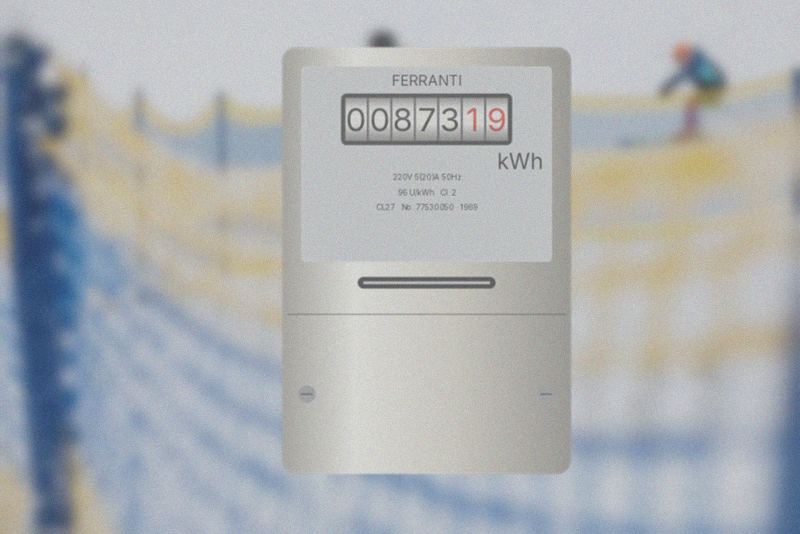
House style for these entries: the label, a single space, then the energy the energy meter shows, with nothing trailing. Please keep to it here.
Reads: 873.19 kWh
